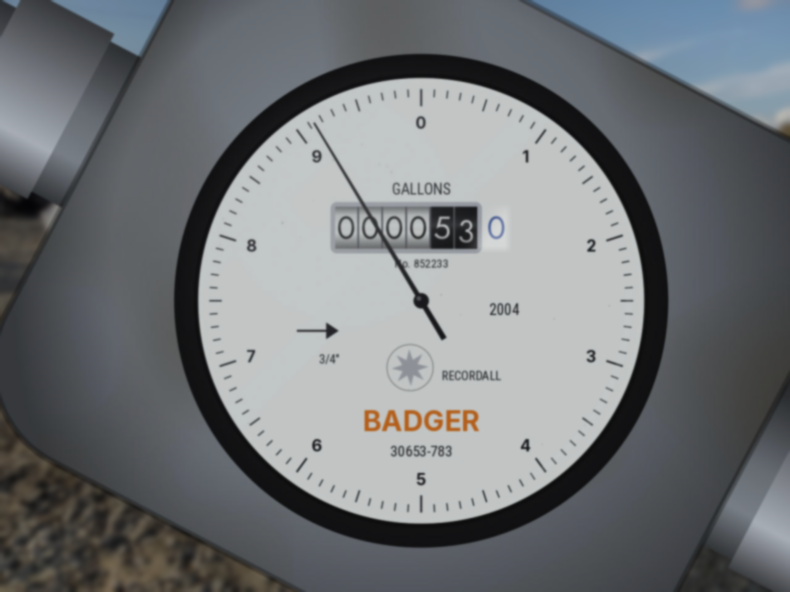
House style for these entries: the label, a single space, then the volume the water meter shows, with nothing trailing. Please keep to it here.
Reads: 529.1 gal
